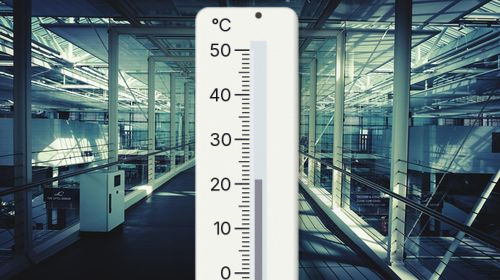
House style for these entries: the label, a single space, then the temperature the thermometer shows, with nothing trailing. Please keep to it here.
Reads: 21 °C
